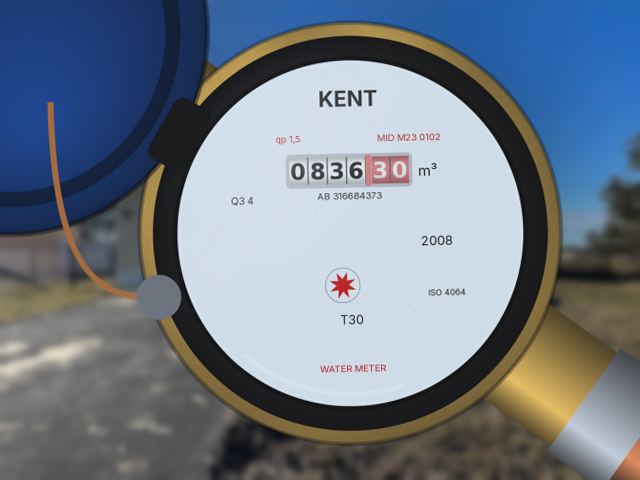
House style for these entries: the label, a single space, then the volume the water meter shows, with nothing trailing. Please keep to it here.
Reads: 836.30 m³
